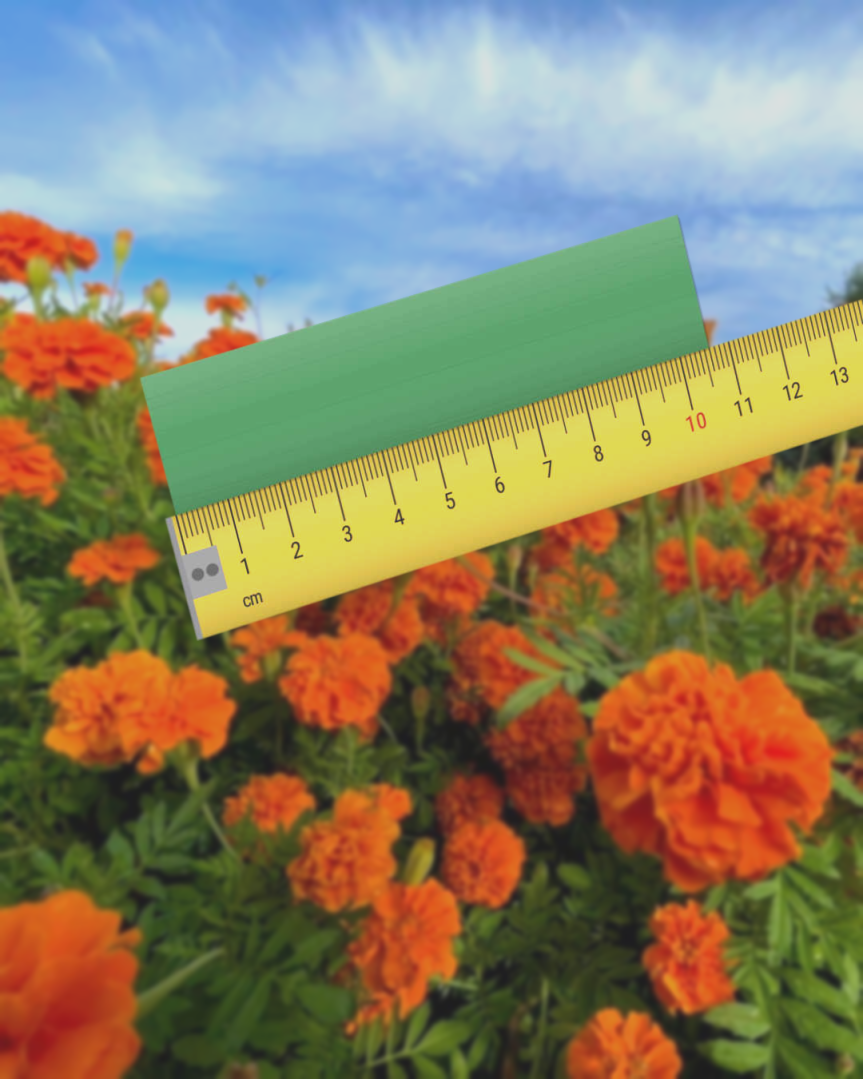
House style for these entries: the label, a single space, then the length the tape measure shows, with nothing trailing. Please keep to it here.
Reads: 10.6 cm
